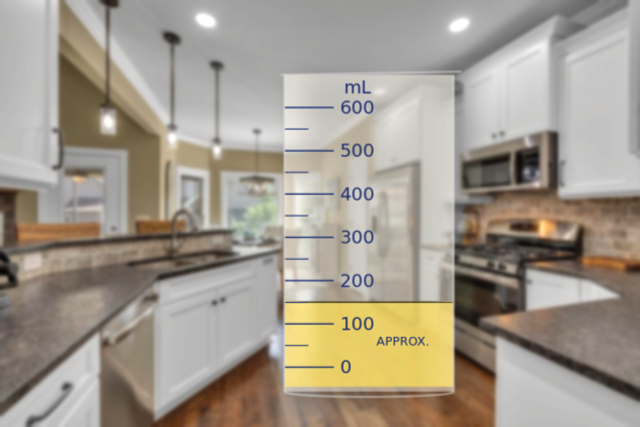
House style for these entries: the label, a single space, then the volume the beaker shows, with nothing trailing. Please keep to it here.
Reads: 150 mL
